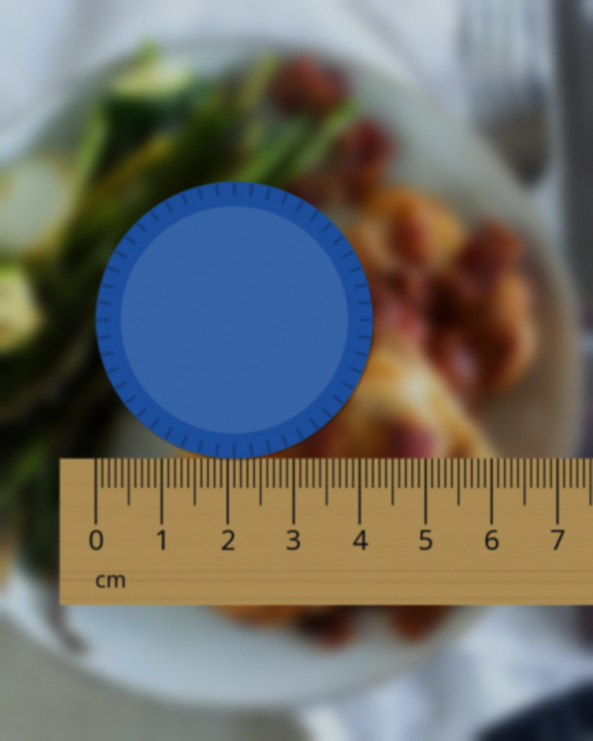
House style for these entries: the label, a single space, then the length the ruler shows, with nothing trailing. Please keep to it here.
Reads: 4.2 cm
